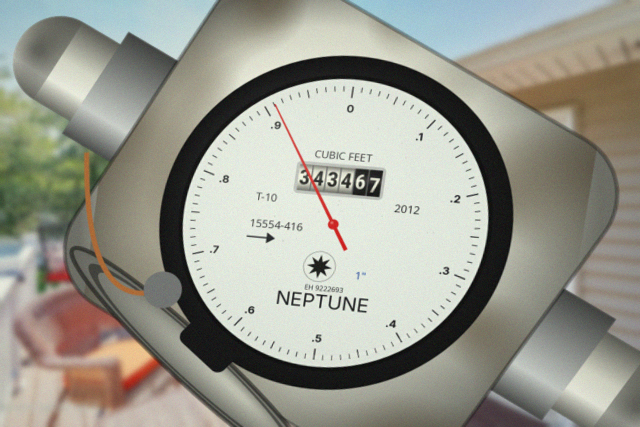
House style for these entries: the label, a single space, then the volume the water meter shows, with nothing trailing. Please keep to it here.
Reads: 343466.91 ft³
